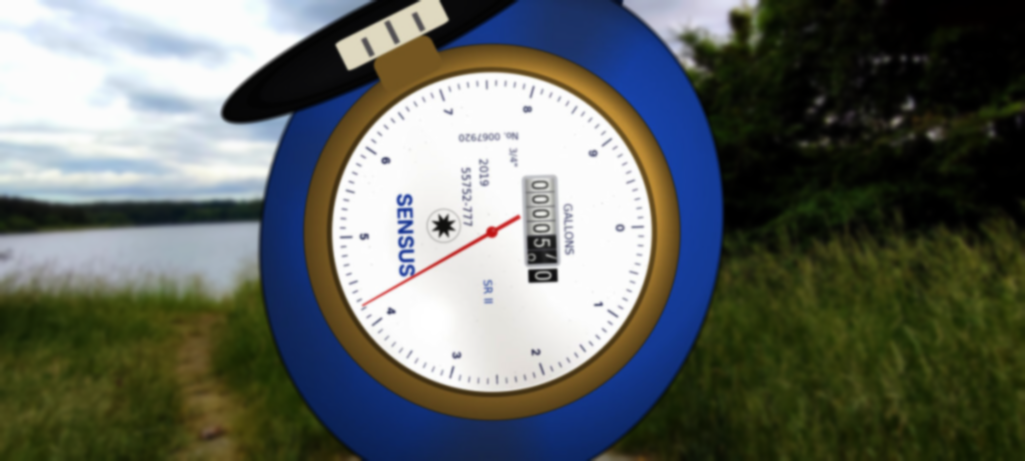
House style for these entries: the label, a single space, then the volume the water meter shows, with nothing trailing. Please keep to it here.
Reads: 574.2 gal
